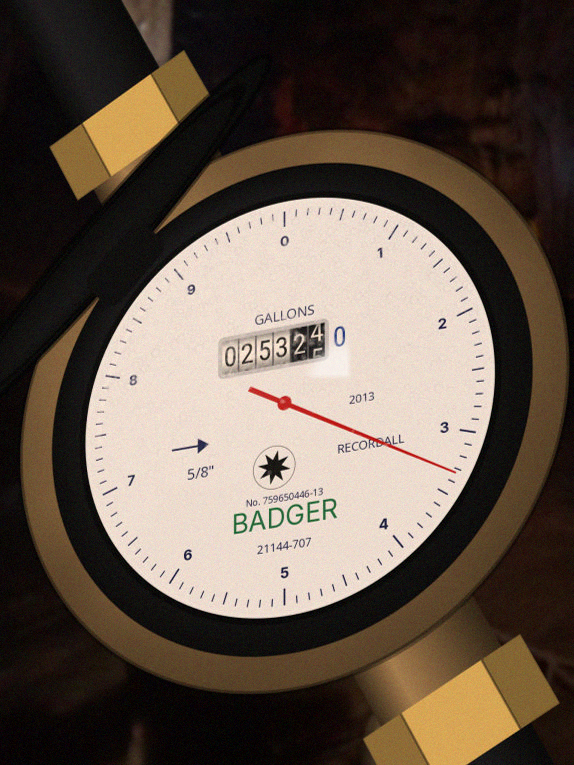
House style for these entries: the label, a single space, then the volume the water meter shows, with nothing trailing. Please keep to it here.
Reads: 253243.3 gal
